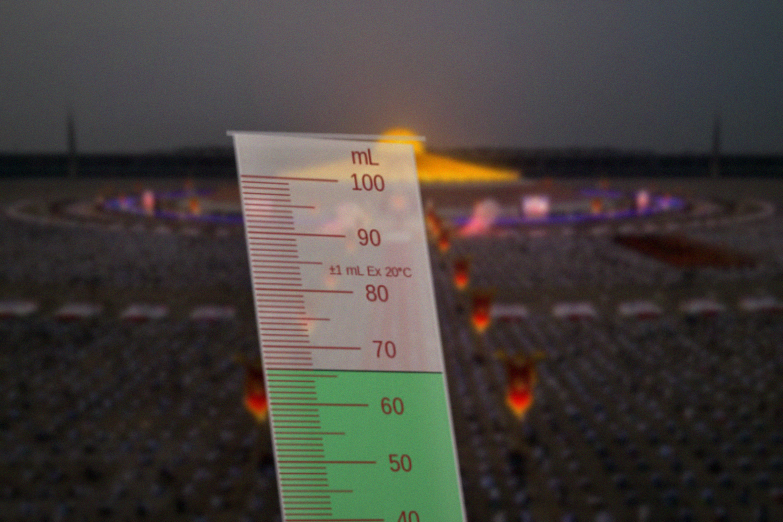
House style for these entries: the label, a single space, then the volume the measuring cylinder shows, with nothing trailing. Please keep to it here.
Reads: 66 mL
